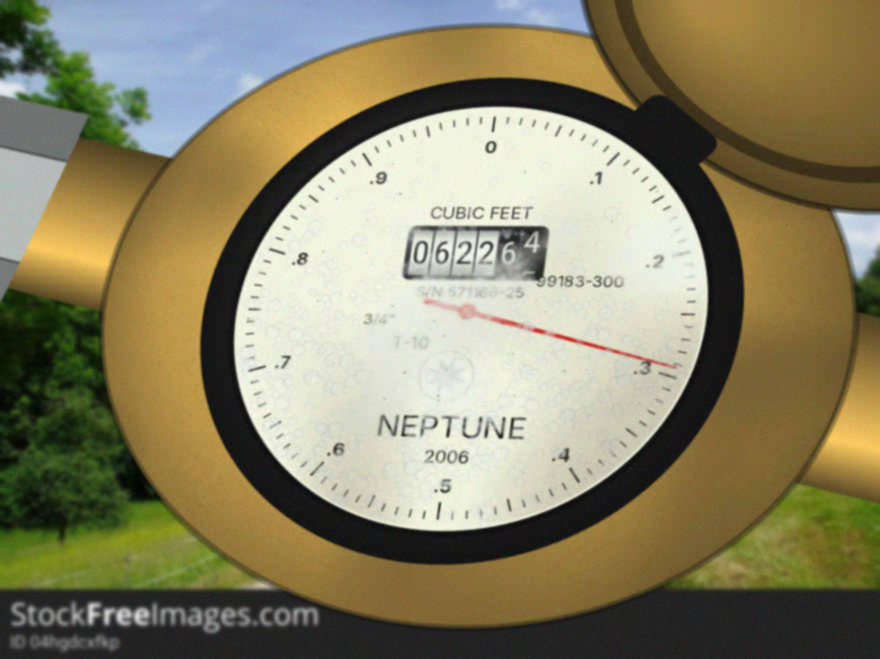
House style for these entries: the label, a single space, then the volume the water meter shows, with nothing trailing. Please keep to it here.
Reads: 62264.29 ft³
